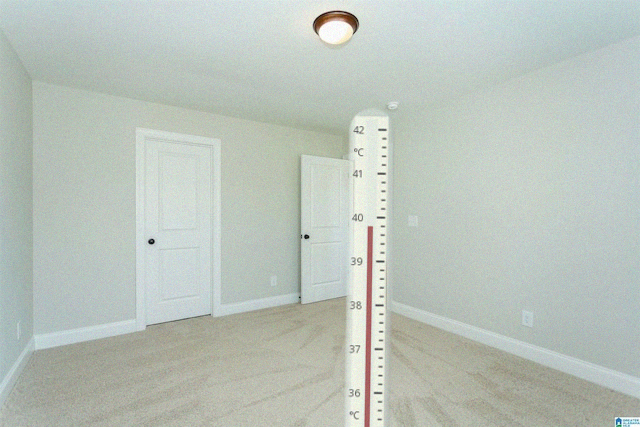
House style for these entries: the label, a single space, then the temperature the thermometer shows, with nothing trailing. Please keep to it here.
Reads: 39.8 °C
